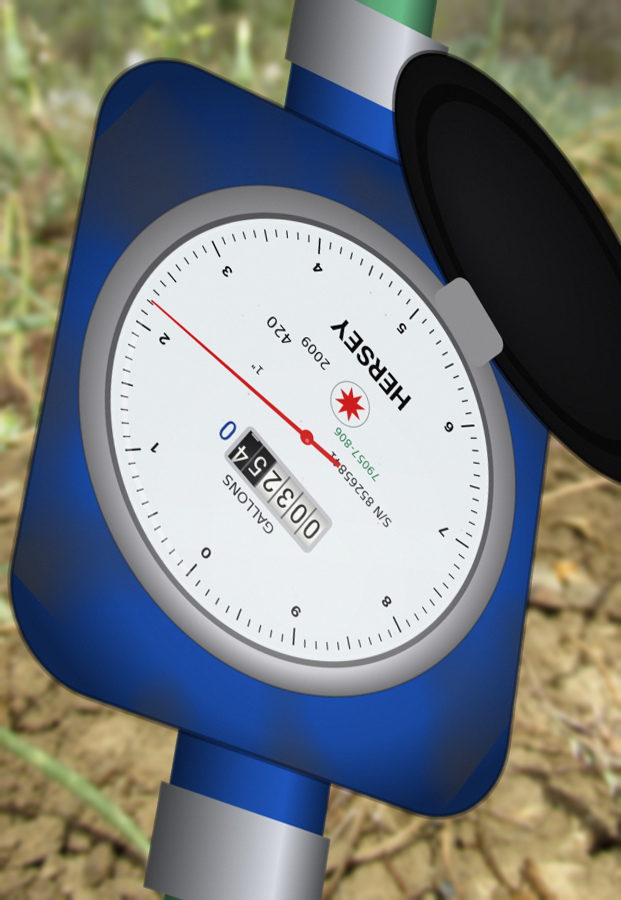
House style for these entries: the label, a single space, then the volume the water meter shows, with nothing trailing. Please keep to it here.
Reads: 32542.2 gal
